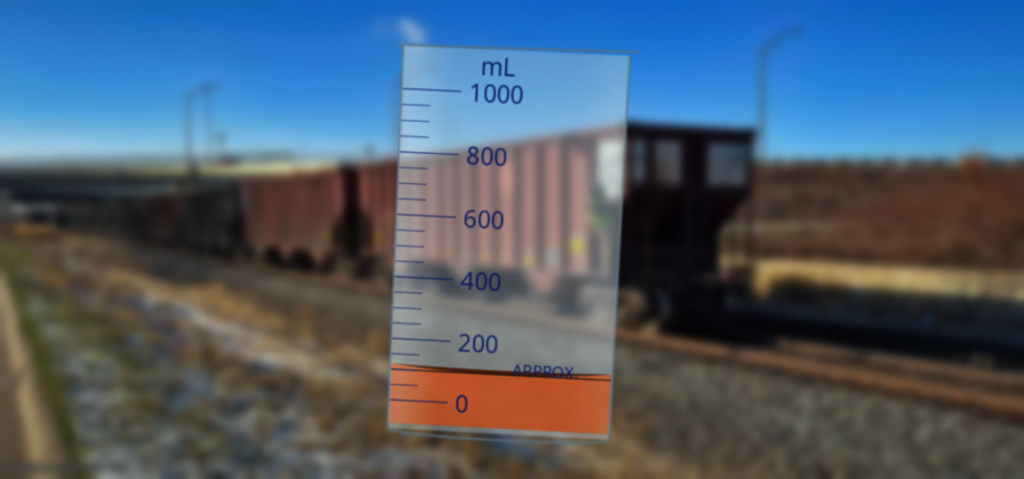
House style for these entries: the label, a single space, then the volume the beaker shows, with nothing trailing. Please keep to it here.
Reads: 100 mL
